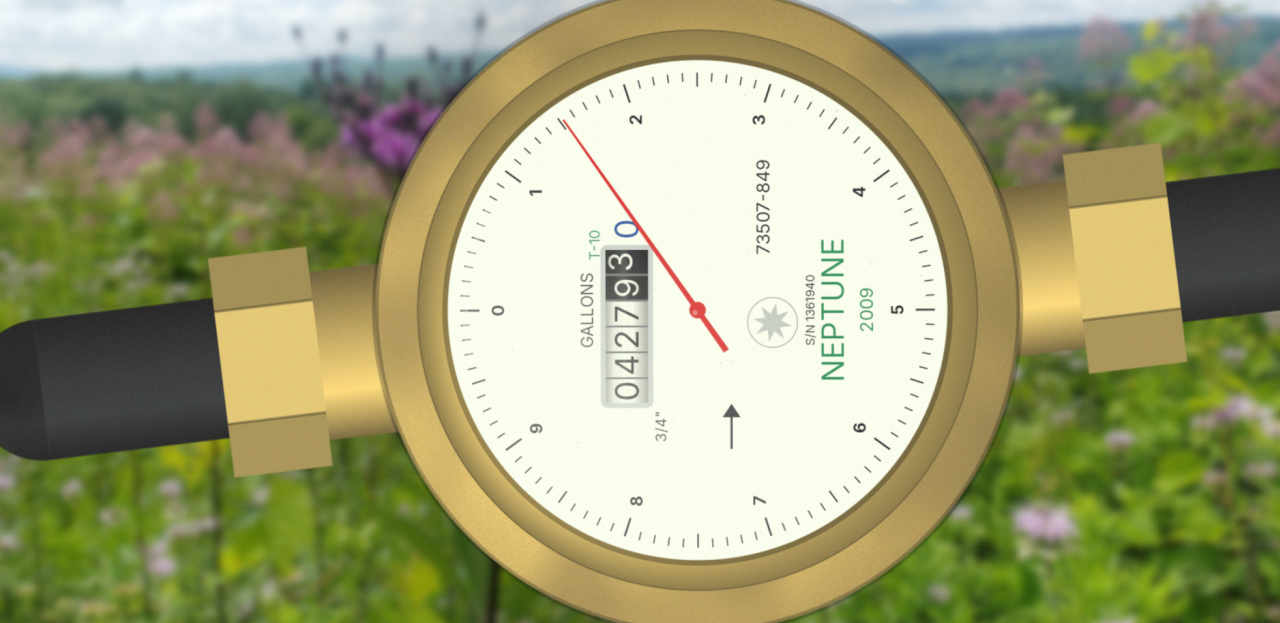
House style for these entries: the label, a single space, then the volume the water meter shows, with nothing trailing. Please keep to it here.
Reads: 427931.5 gal
